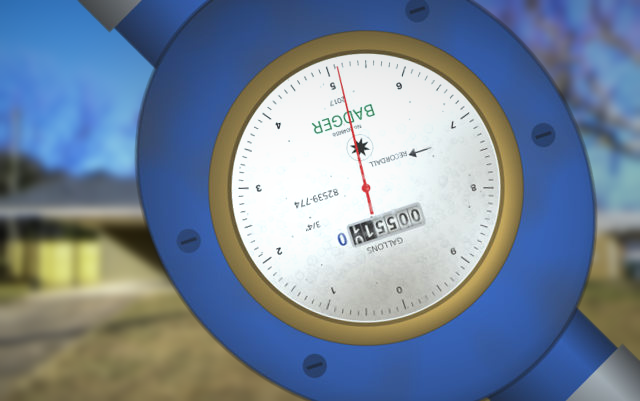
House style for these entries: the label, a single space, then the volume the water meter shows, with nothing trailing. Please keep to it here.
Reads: 55105.1 gal
